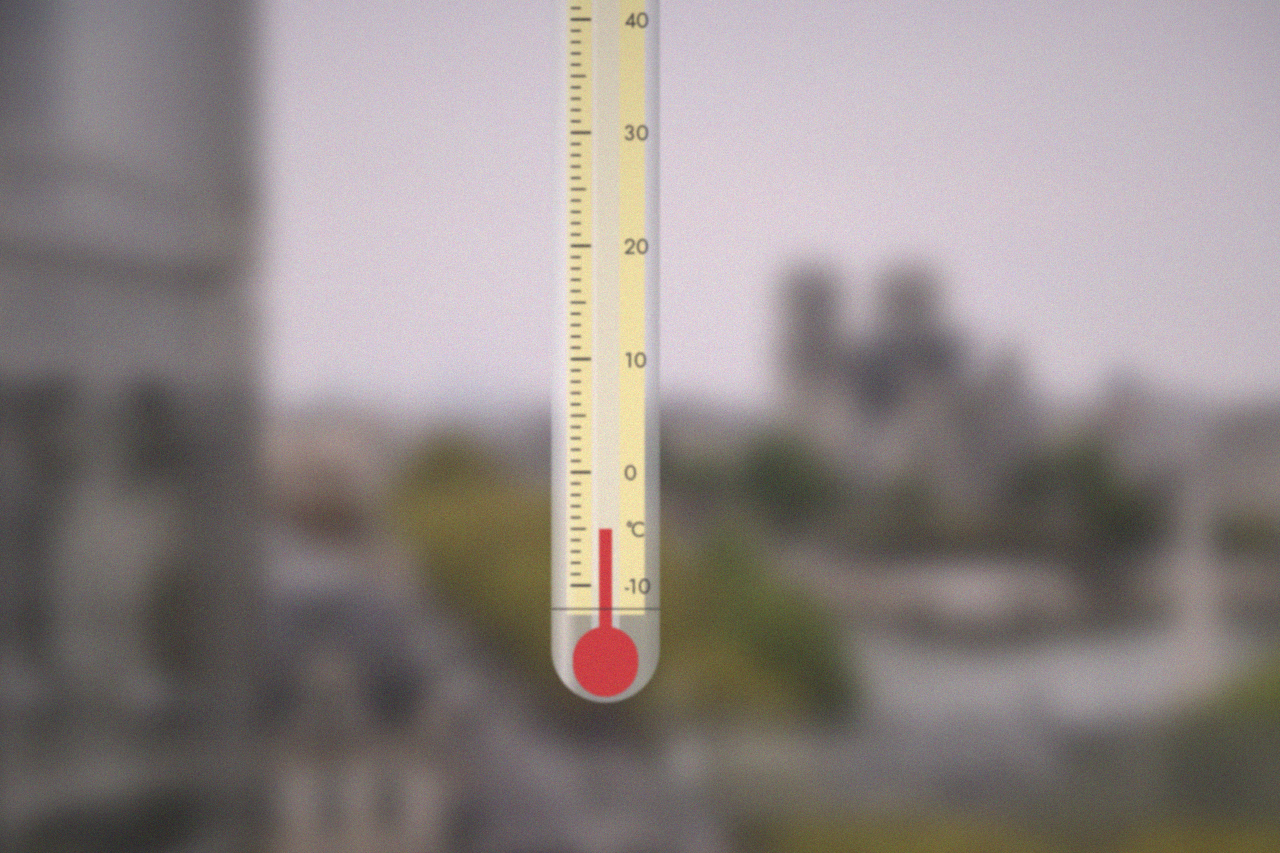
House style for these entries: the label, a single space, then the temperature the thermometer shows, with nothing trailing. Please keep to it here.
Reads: -5 °C
